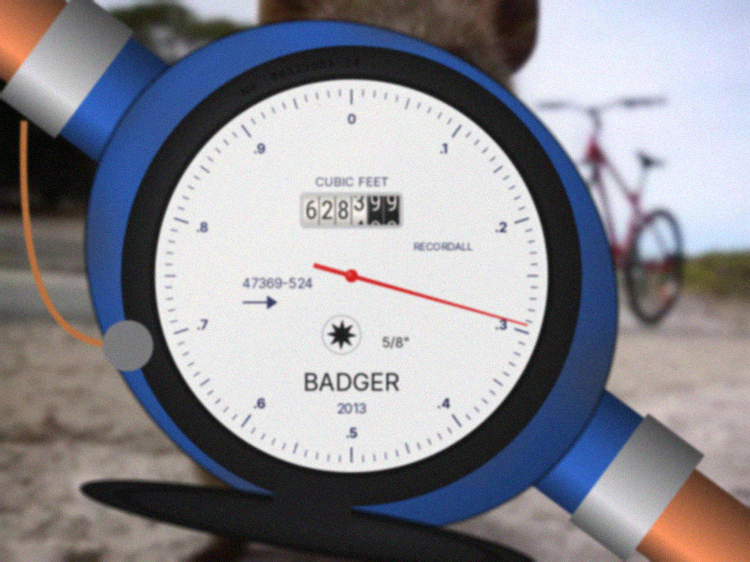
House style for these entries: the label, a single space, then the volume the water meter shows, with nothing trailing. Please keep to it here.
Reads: 628399.29 ft³
